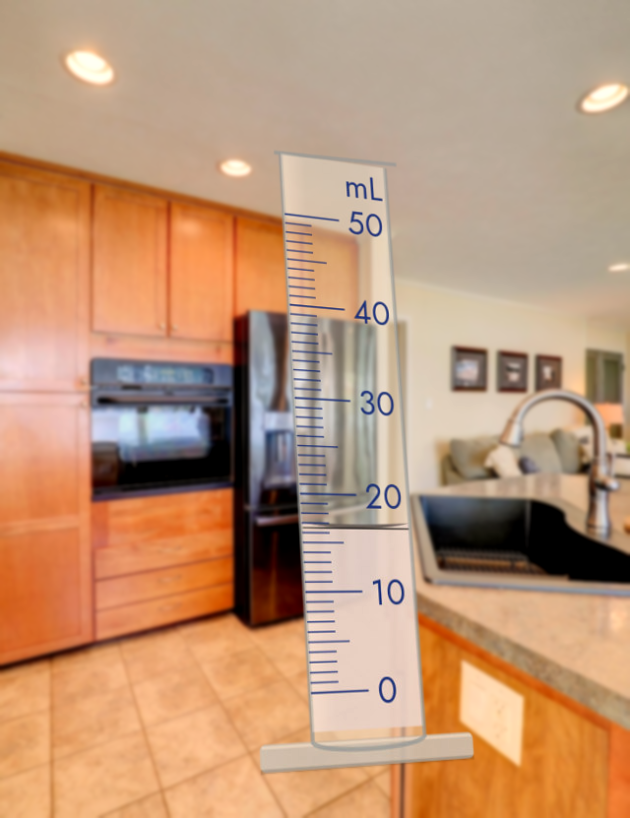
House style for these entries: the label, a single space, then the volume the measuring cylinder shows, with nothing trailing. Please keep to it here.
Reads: 16.5 mL
